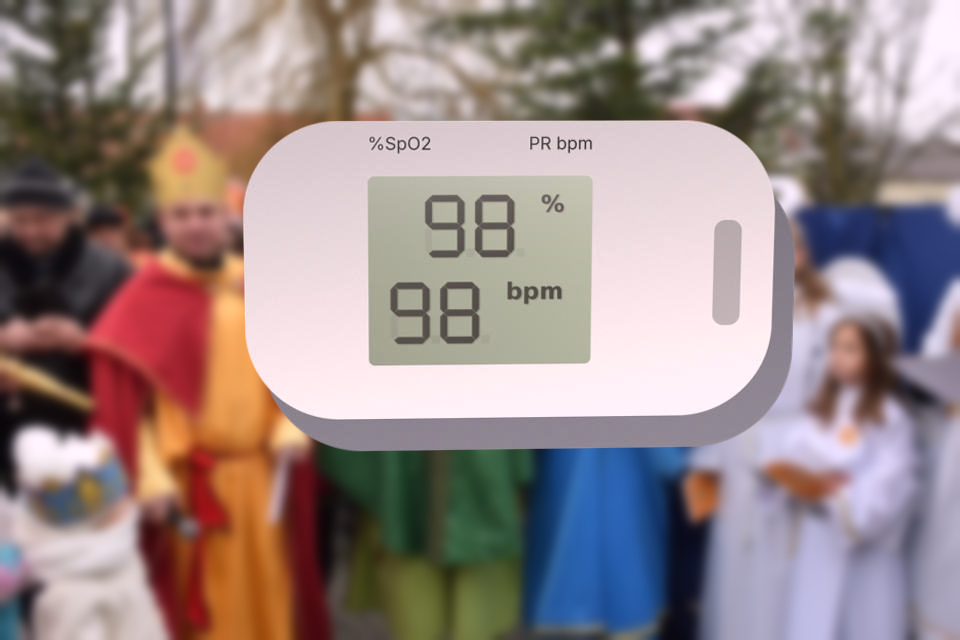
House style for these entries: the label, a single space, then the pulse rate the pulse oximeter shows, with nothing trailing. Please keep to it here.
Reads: 98 bpm
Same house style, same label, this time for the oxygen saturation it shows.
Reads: 98 %
